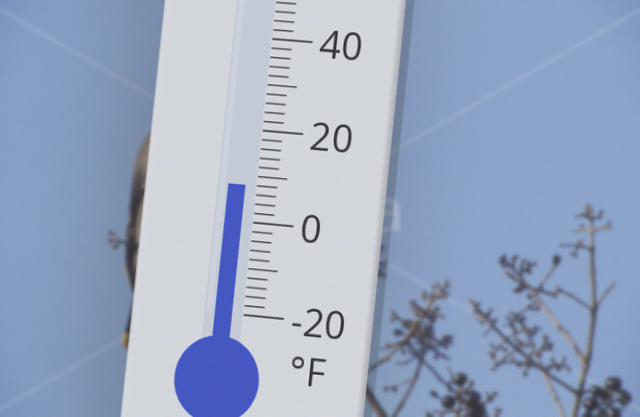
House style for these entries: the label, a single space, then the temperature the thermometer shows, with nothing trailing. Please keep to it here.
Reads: 8 °F
